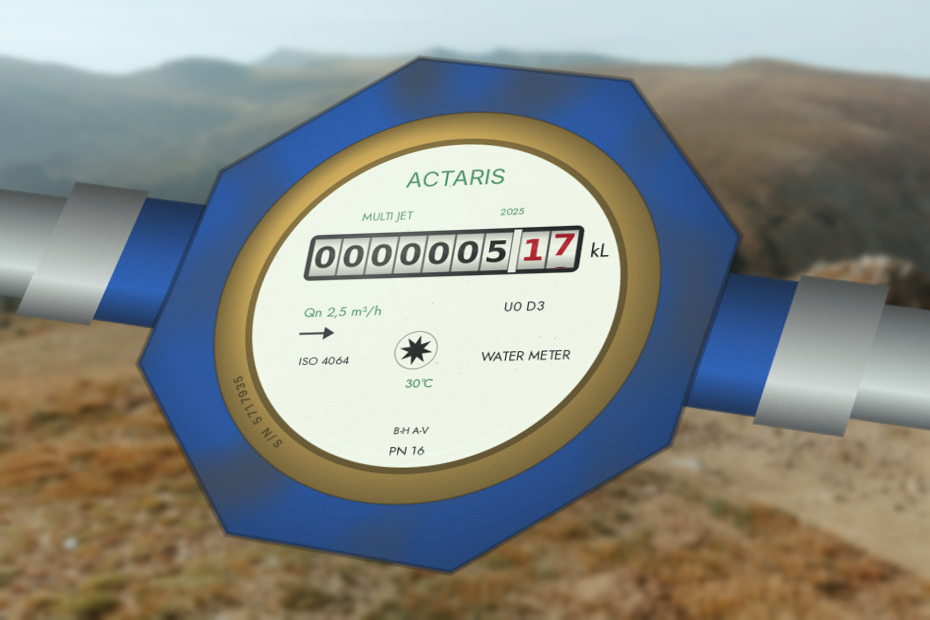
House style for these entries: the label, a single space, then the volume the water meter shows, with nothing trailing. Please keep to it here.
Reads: 5.17 kL
